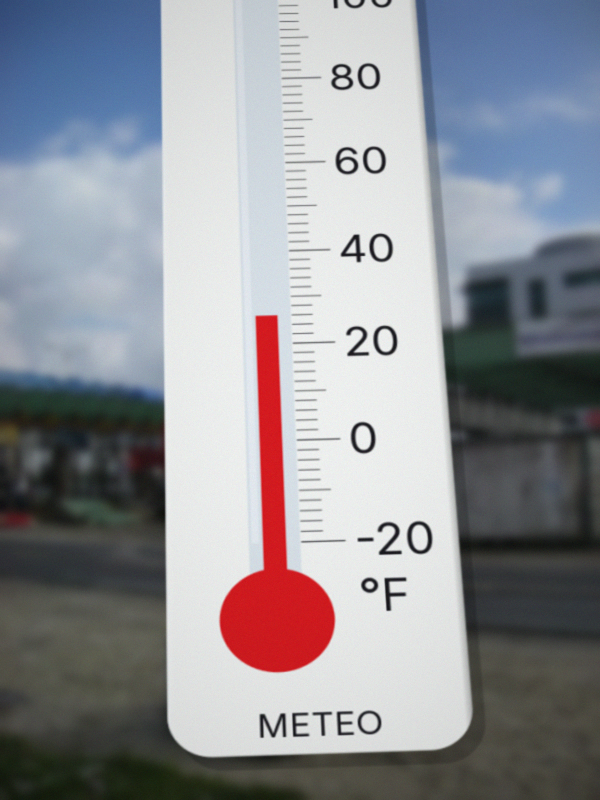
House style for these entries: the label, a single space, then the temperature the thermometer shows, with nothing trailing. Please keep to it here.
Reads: 26 °F
